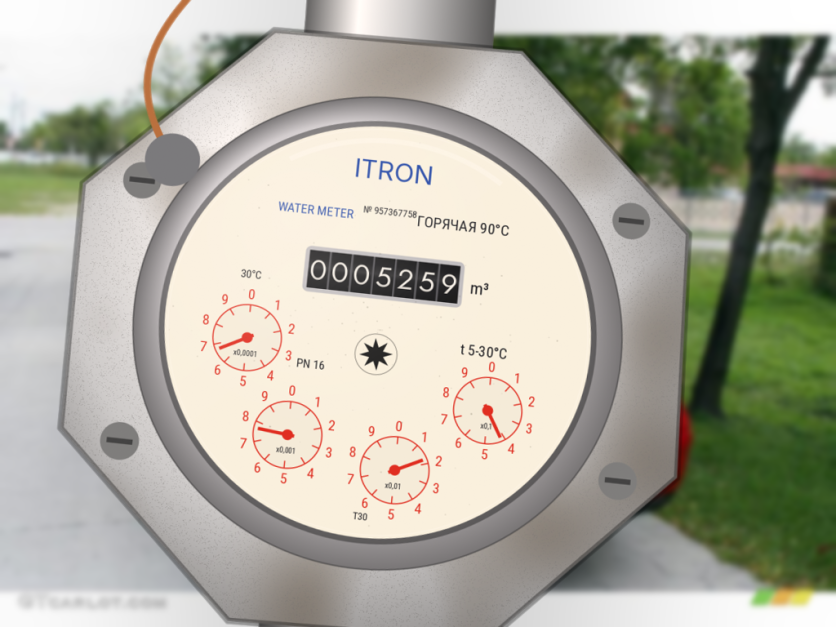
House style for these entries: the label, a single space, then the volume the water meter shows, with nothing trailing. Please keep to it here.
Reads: 5259.4176 m³
